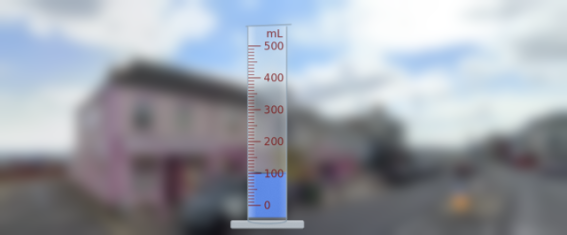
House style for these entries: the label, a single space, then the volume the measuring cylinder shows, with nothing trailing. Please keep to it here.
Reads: 100 mL
